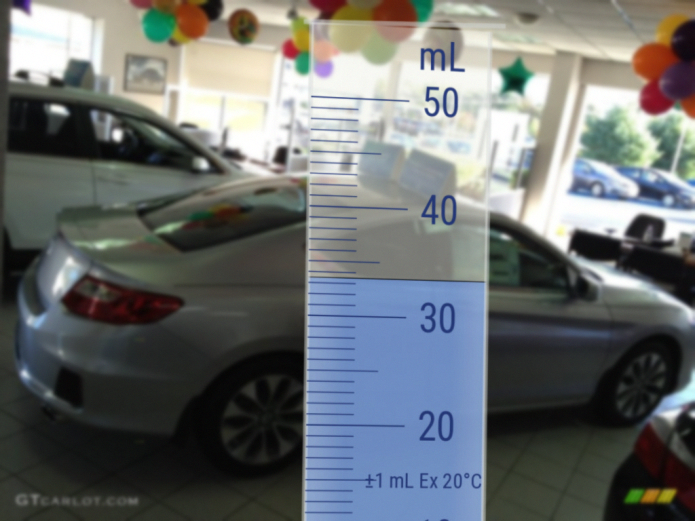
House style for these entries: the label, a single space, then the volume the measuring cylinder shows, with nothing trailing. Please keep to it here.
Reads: 33.5 mL
